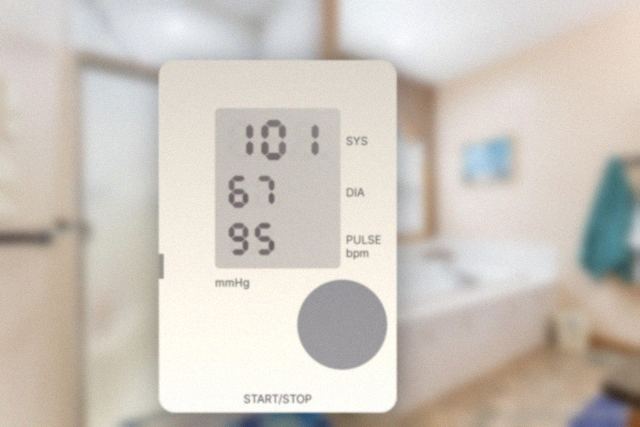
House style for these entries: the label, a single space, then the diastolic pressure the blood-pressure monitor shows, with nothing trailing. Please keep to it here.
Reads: 67 mmHg
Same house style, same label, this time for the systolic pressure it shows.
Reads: 101 mmHg
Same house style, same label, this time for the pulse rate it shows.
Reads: 95 bpm
